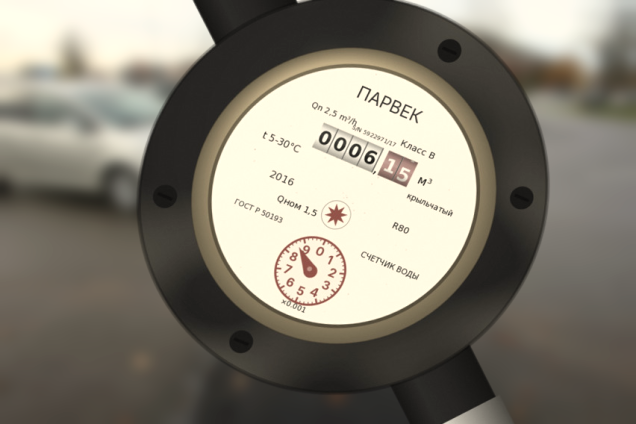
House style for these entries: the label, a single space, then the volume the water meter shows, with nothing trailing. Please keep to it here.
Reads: 6.148 m³
